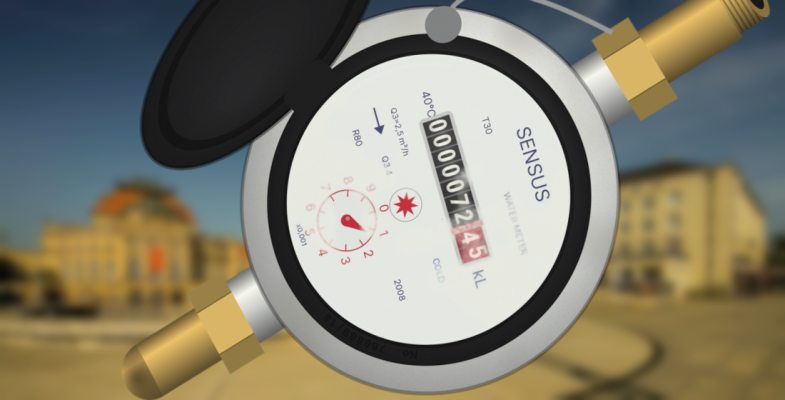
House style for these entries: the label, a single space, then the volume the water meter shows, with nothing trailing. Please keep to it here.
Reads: 72.451 kL
